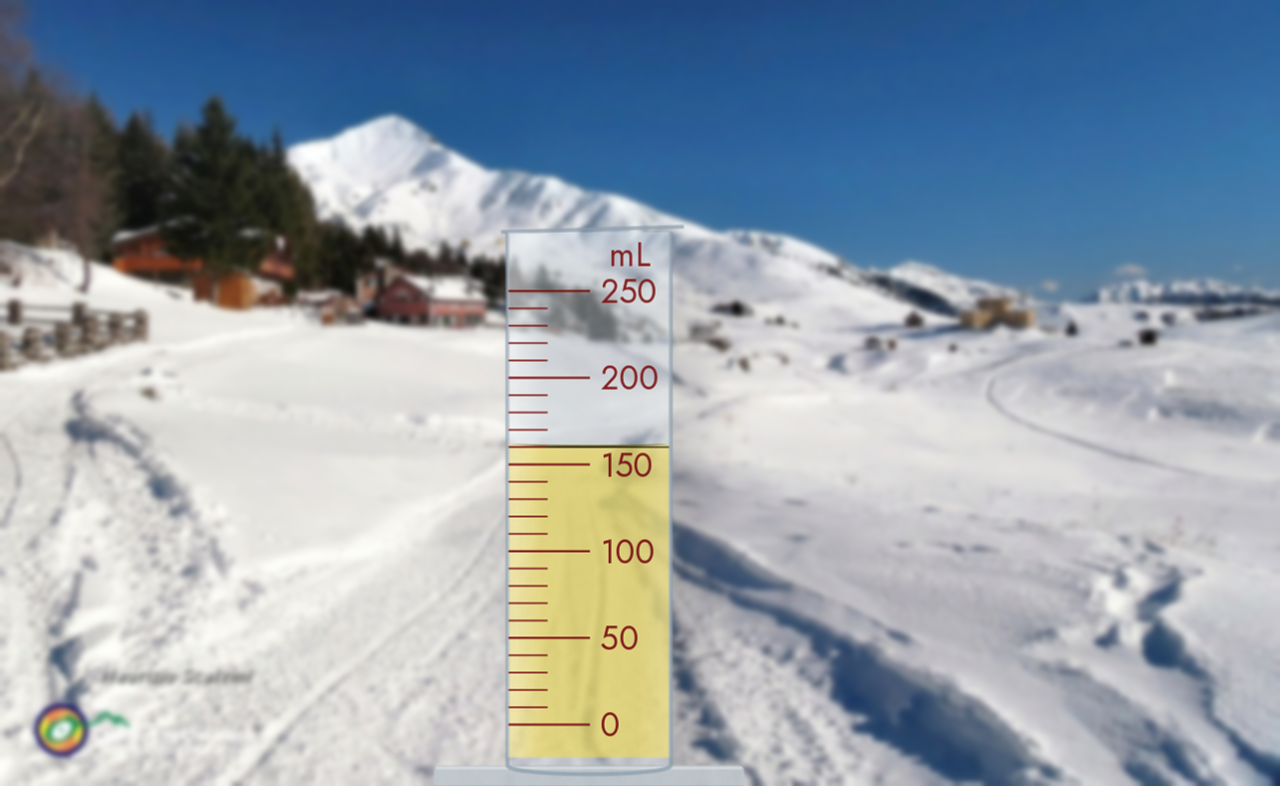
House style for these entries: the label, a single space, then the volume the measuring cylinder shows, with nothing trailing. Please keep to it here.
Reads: 160 mL
